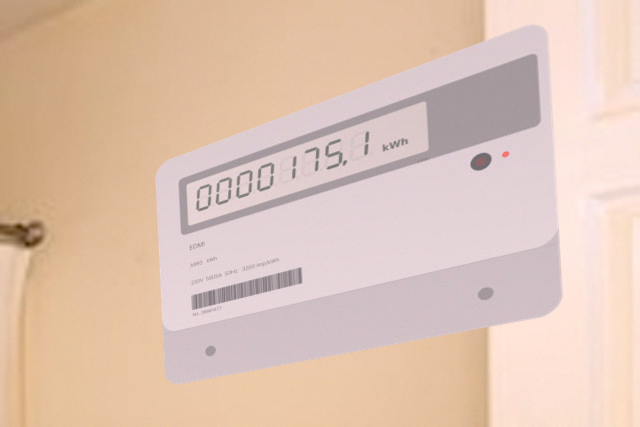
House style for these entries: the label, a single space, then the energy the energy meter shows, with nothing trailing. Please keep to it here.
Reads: 175.1 kWh
